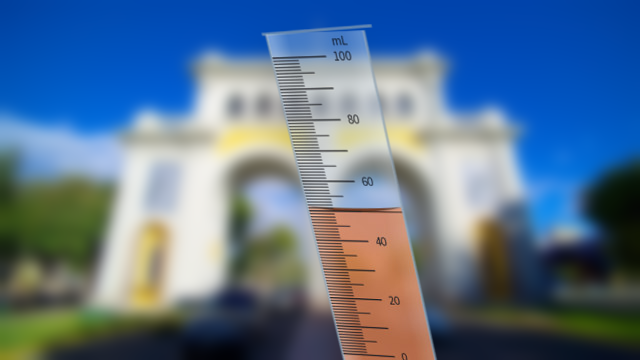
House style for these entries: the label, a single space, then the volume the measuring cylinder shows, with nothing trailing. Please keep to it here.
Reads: 50 mL
